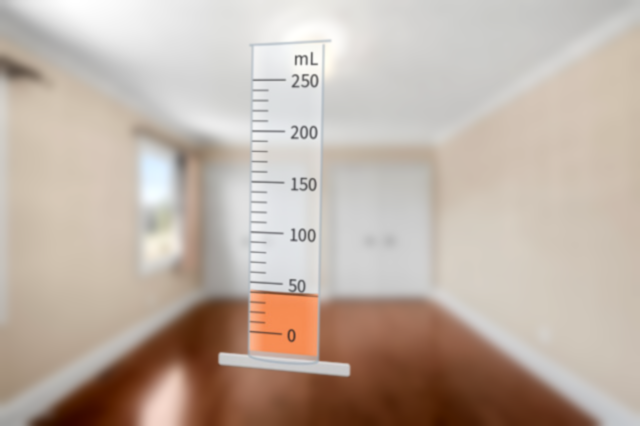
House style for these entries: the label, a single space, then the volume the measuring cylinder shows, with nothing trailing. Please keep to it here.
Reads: 40 mL
